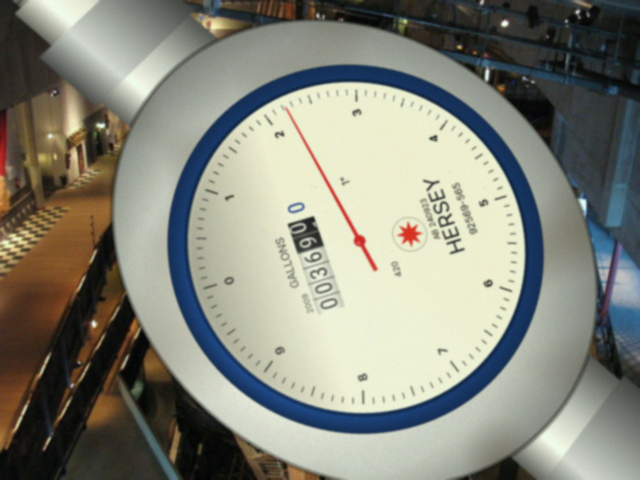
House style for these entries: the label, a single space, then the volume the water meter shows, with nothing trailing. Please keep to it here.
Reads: 36902.2 gal
